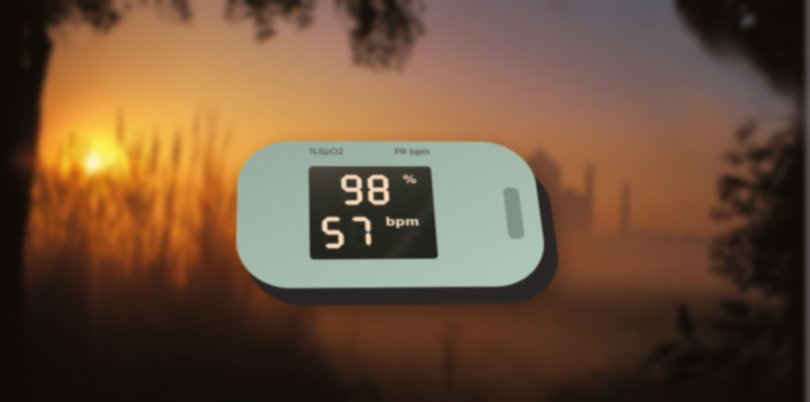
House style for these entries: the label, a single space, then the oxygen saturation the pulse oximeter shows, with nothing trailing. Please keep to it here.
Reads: 98 %
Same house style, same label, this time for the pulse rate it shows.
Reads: 57 bpm
